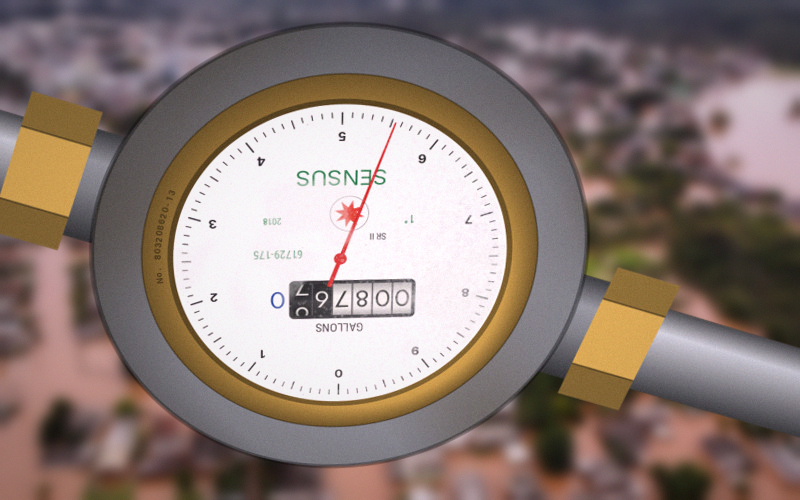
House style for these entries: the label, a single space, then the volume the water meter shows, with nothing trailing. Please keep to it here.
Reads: 87665.5 gal
